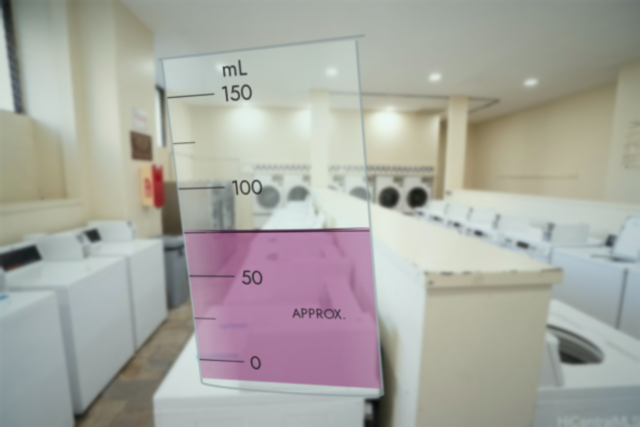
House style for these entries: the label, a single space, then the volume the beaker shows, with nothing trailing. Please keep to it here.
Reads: 75 mL
